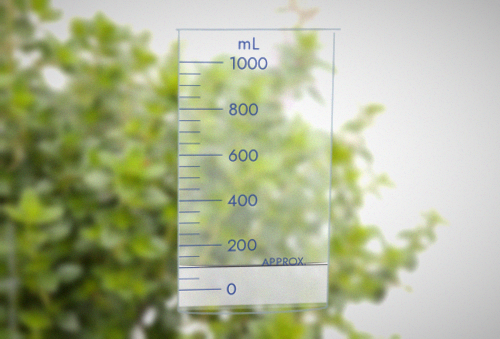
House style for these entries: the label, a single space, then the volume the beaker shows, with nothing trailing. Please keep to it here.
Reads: 100 mL
